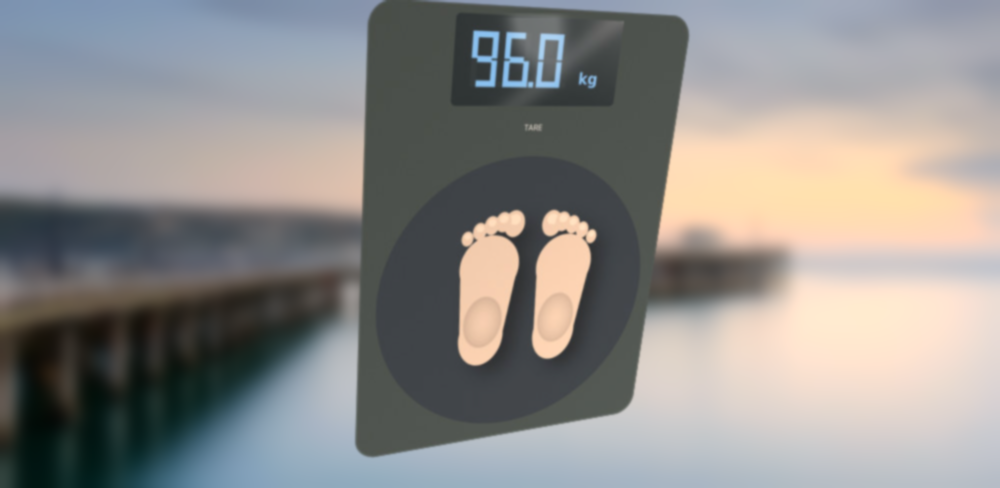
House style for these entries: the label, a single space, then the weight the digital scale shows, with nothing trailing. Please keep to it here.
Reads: 96.0 kg
